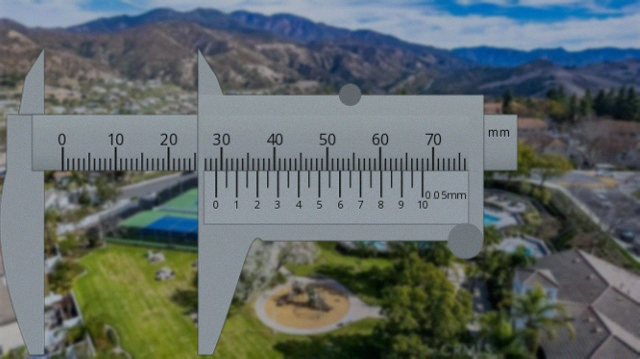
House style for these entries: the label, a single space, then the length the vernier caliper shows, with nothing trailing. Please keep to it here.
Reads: 29.0 mm
